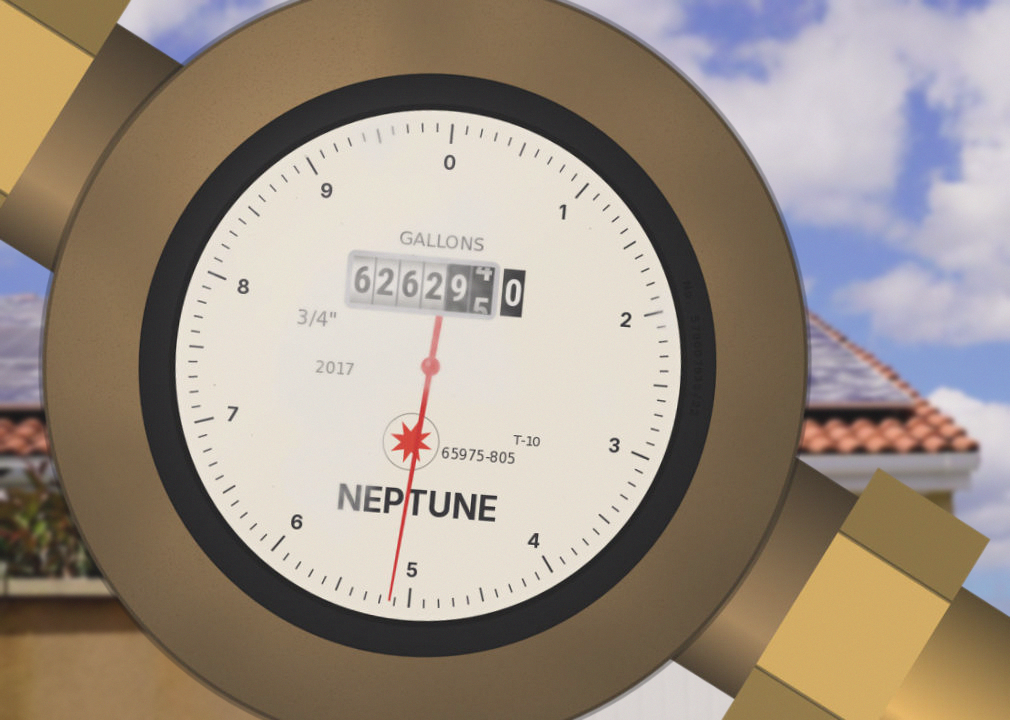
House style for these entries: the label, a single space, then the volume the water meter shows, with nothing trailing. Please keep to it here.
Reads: 6262945.1 gal
